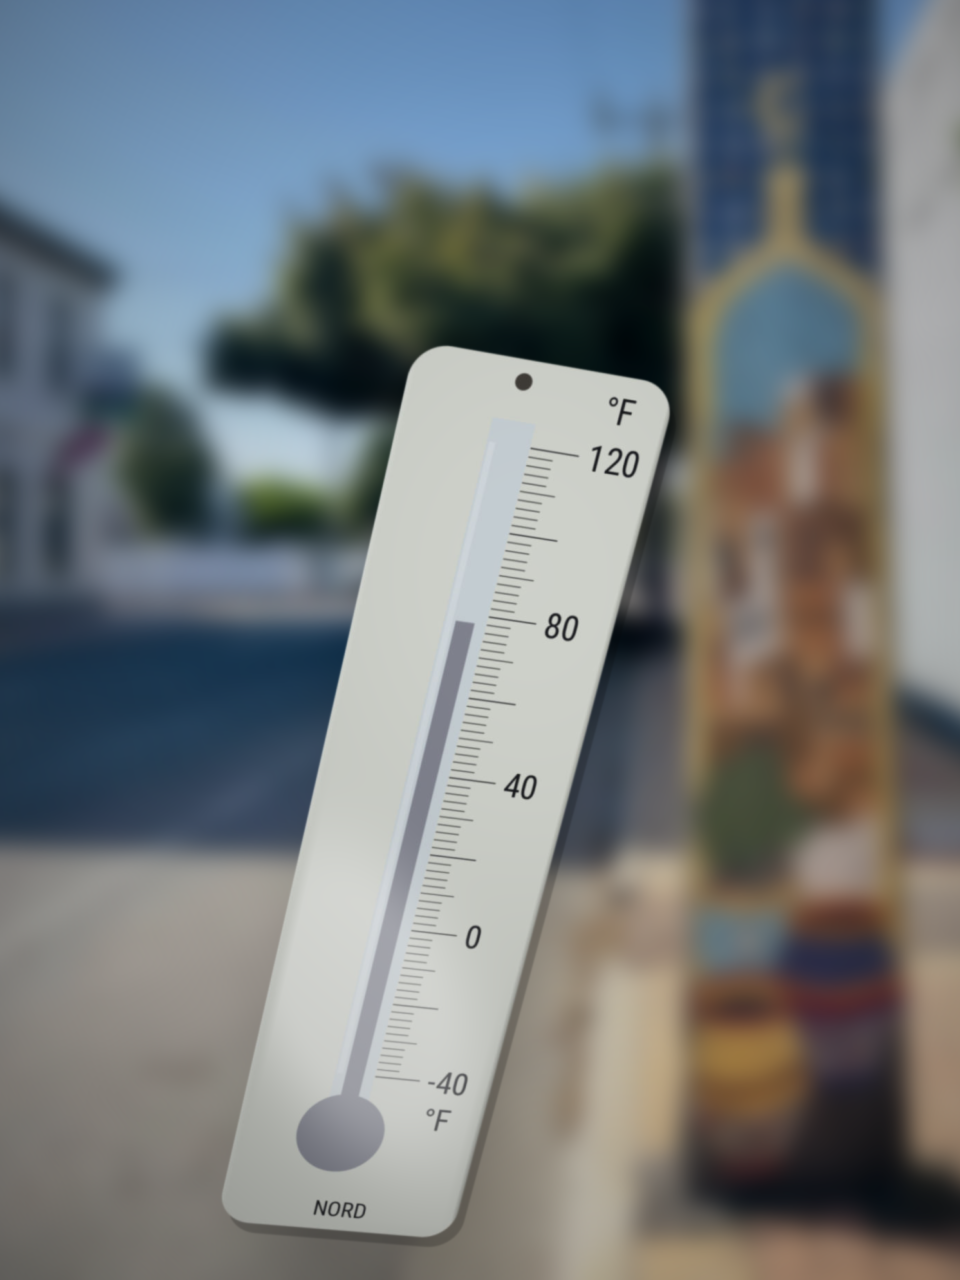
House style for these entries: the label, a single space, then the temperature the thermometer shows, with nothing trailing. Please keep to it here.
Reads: 78 °F
